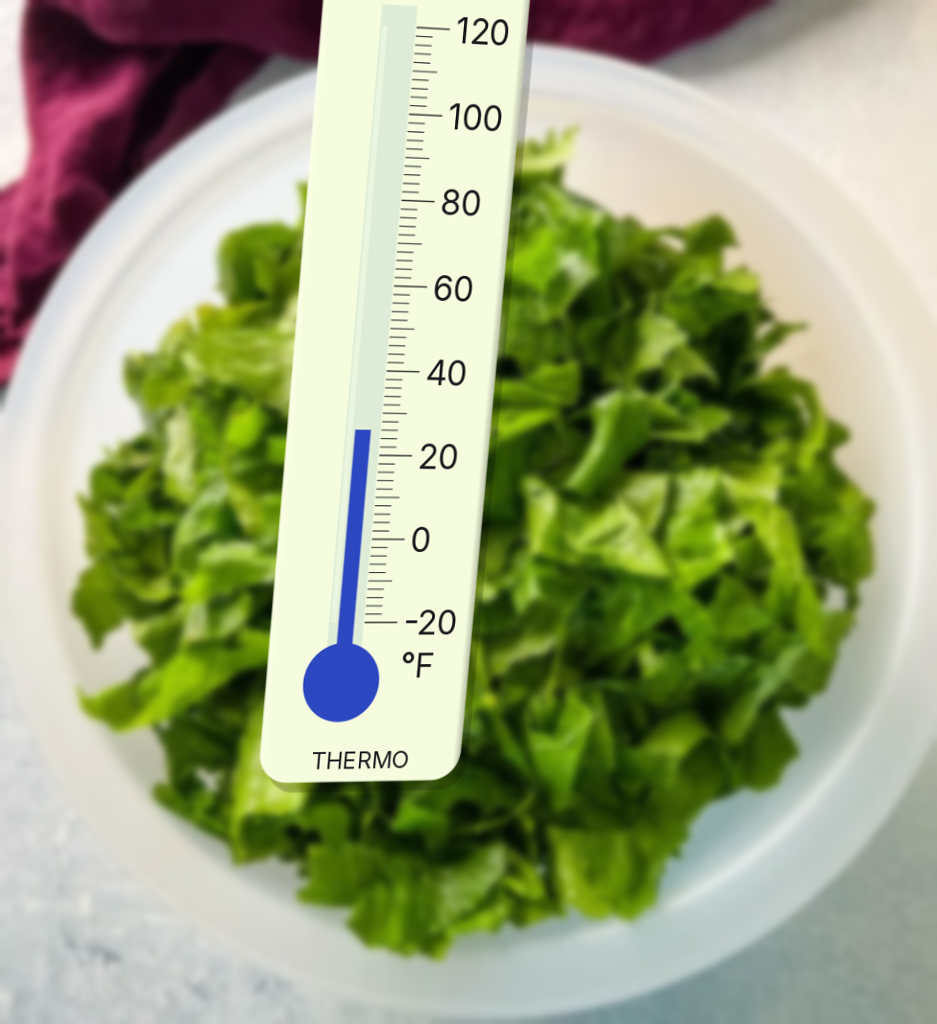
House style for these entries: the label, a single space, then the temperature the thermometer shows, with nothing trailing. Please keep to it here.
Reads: 26 °F
